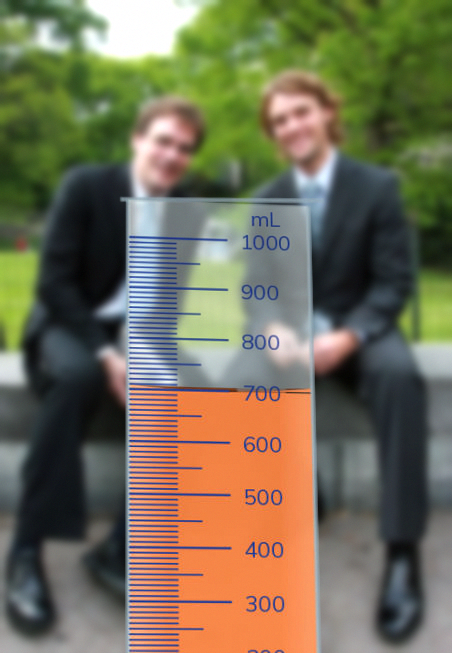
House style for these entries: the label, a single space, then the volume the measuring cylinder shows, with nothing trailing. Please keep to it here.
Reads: 700 mL
